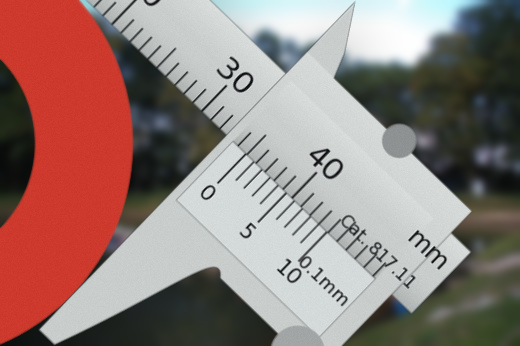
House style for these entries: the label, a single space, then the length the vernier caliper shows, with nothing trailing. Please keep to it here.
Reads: 34.9 mm
